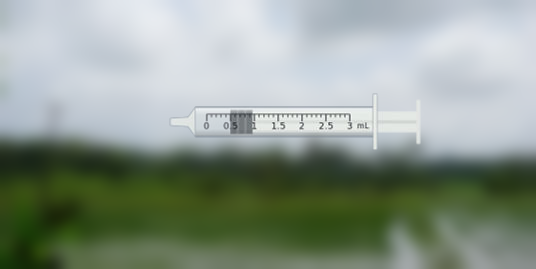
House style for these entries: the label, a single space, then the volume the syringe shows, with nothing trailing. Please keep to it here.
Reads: 0.5 mL
